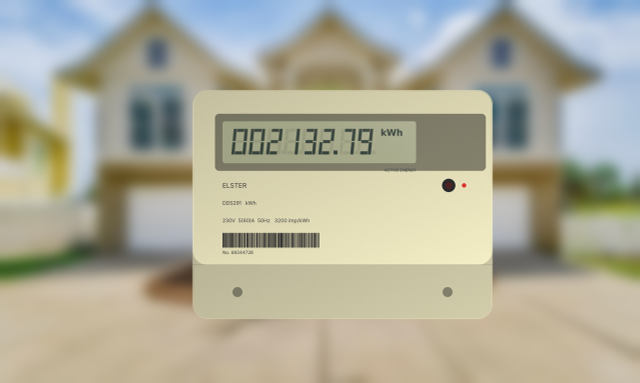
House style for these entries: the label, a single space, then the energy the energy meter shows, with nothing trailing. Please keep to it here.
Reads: 2132.79 kWh
